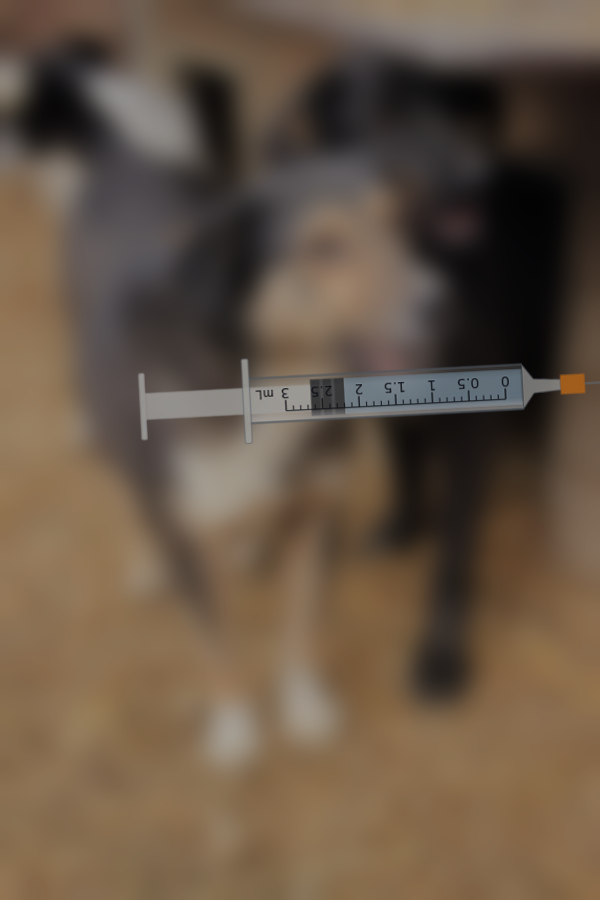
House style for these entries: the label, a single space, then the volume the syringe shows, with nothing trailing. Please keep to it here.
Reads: 2.2 mL
